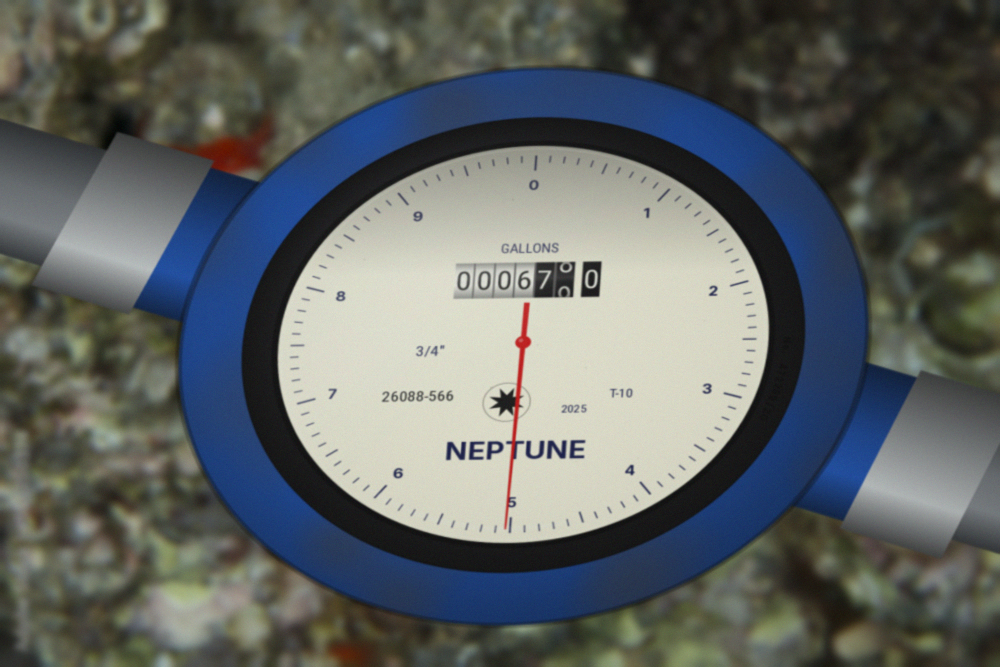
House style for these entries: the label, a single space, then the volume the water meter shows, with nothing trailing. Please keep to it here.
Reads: 6785.0 gal
